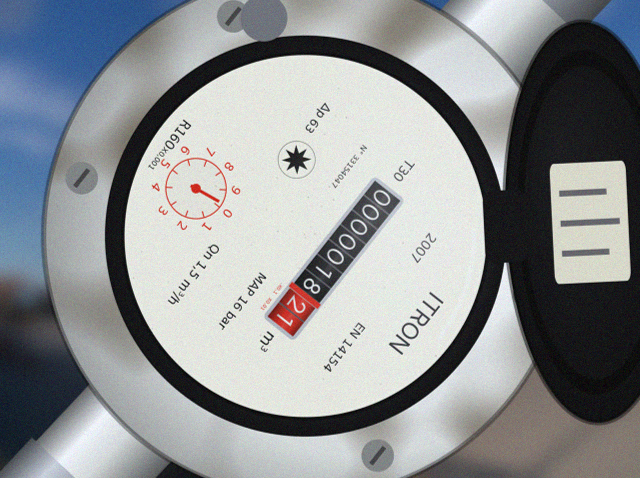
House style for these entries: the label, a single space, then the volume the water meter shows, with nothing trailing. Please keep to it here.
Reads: 18.209 m³
